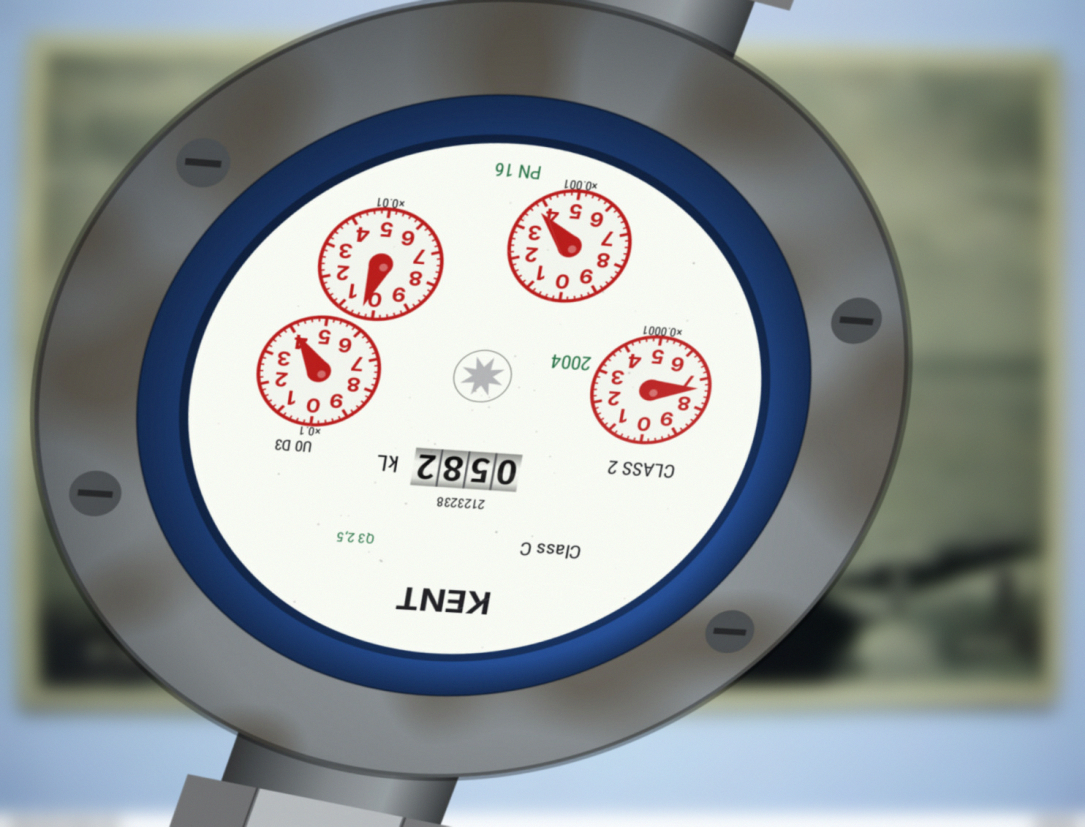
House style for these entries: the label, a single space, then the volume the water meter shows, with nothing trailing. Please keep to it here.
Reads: 582.4037 kL
